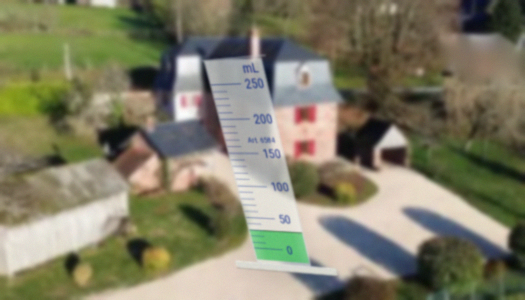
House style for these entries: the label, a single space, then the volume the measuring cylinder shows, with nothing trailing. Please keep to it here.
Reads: 30 mL
